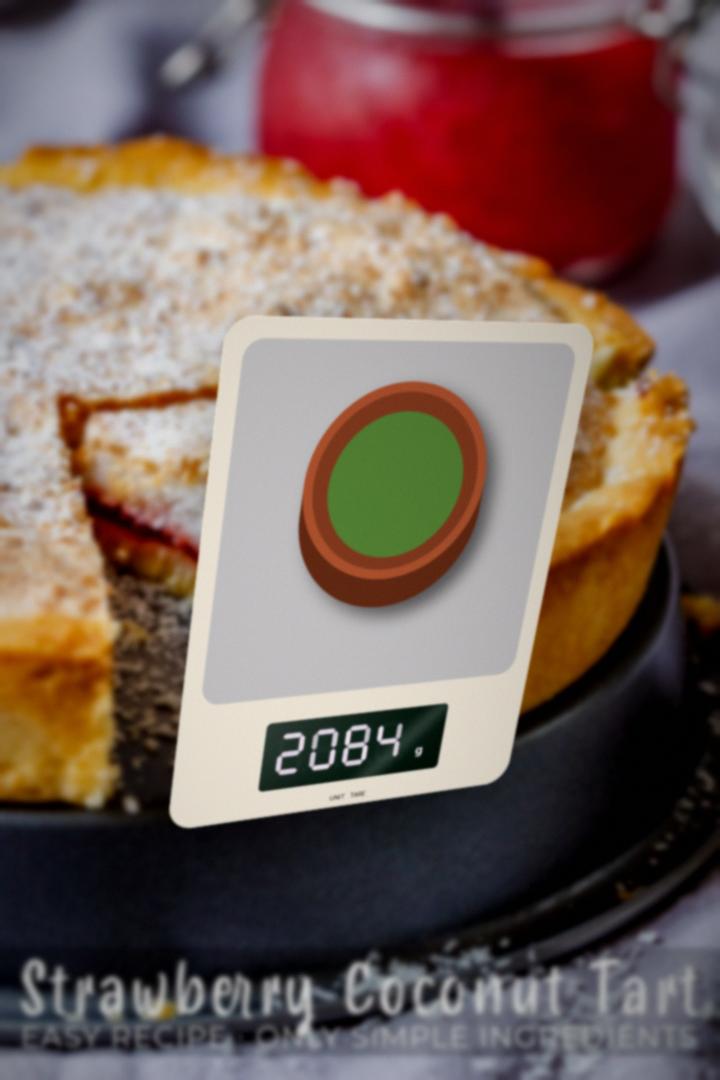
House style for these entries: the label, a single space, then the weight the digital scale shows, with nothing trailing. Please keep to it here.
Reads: 2084 g
